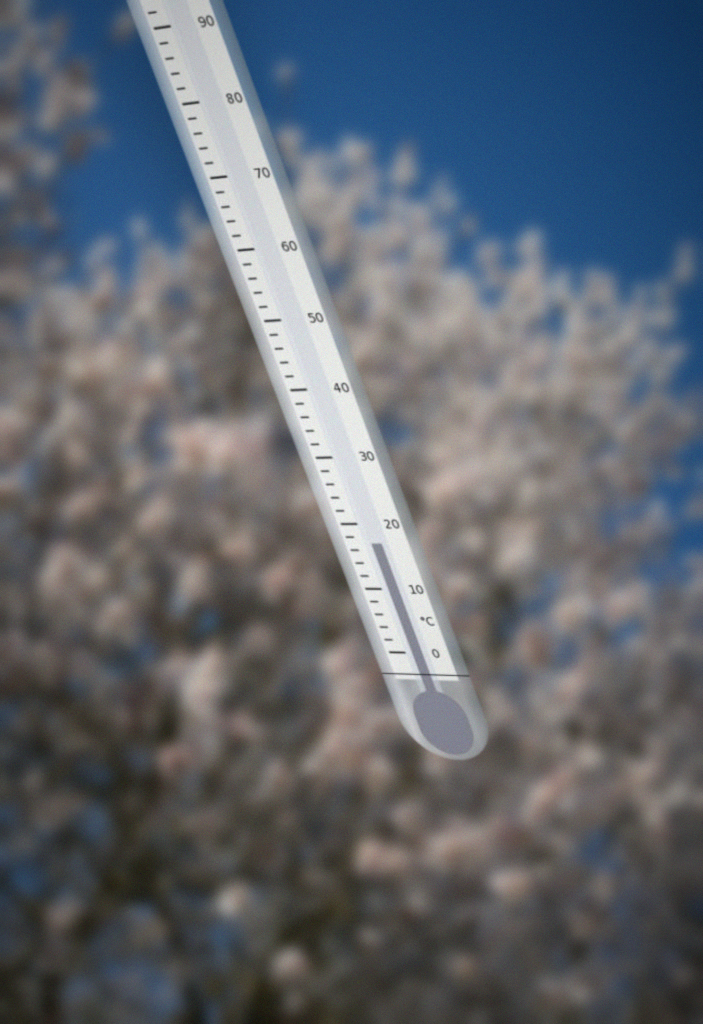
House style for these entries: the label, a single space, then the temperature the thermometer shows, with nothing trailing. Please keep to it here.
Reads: 17 °C
